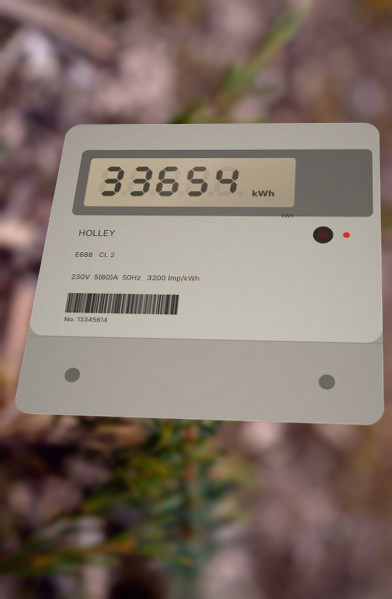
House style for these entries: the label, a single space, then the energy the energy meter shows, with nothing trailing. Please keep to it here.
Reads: 33654 kWh
